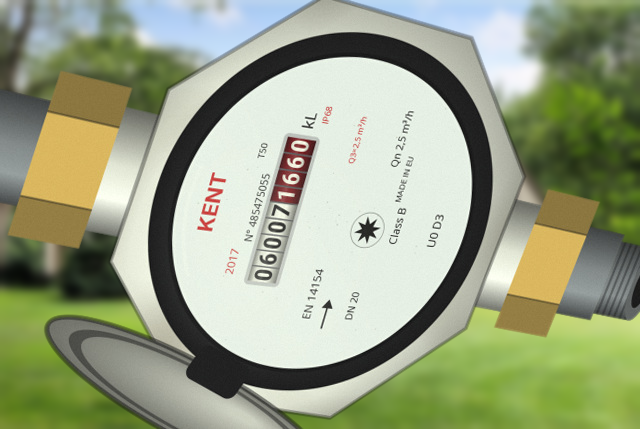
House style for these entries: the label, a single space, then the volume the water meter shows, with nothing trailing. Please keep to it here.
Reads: 6007.1660 kL
